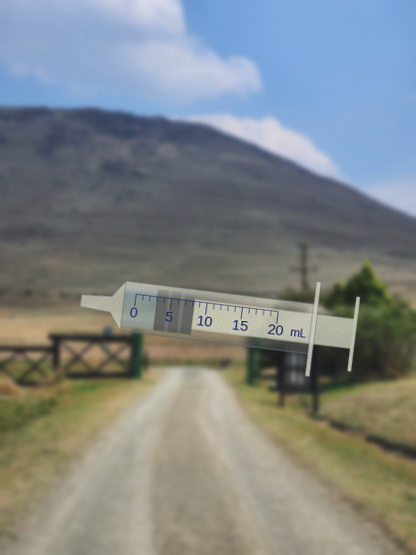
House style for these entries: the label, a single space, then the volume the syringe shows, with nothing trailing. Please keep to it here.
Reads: 3 mL
